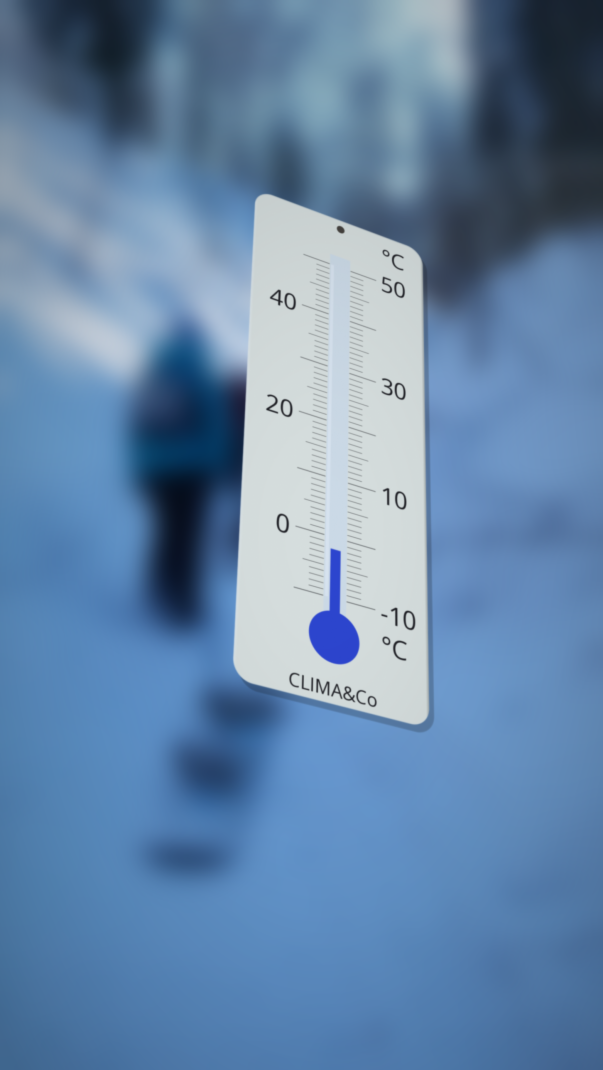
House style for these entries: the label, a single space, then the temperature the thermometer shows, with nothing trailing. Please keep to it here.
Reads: -2 °C
